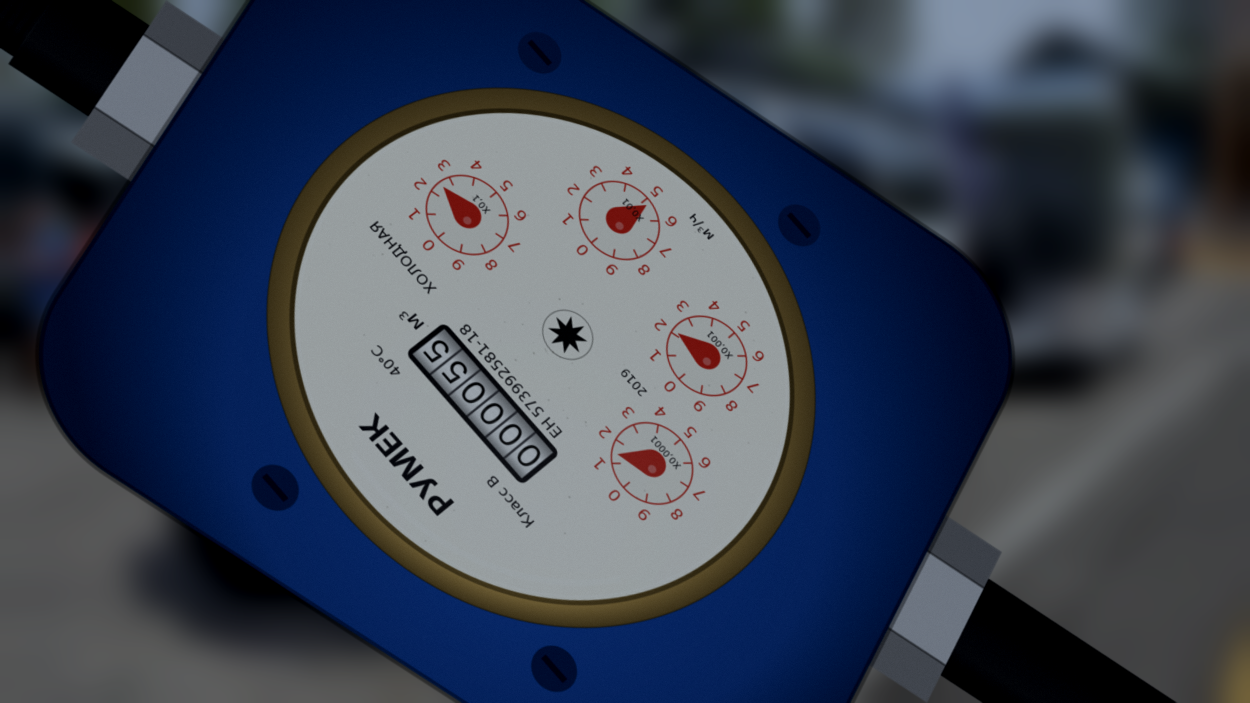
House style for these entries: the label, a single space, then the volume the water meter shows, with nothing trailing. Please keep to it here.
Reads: 55.2521 m³
